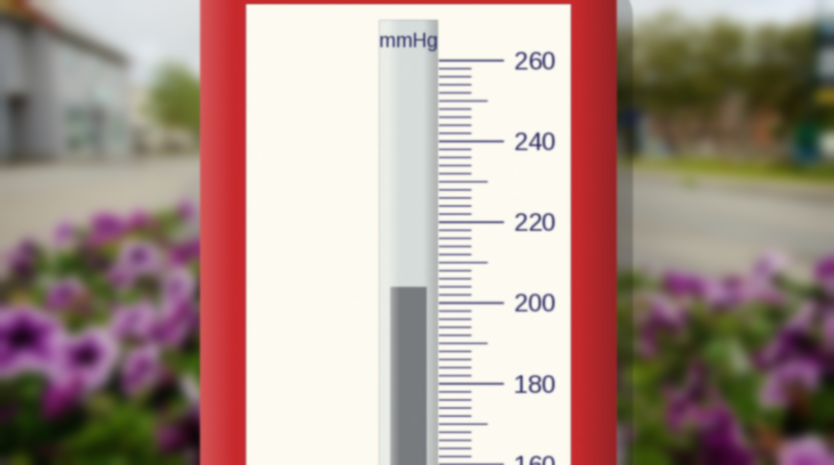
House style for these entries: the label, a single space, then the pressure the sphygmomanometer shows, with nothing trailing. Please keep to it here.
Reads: 204 mmHg
